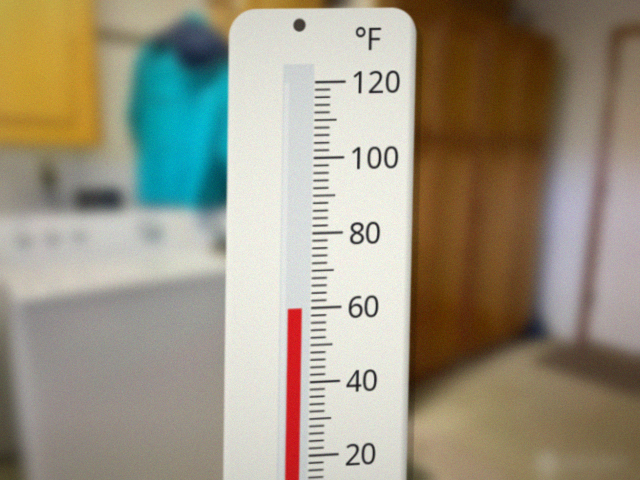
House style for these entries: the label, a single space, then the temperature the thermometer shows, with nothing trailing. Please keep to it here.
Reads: 60 °F
